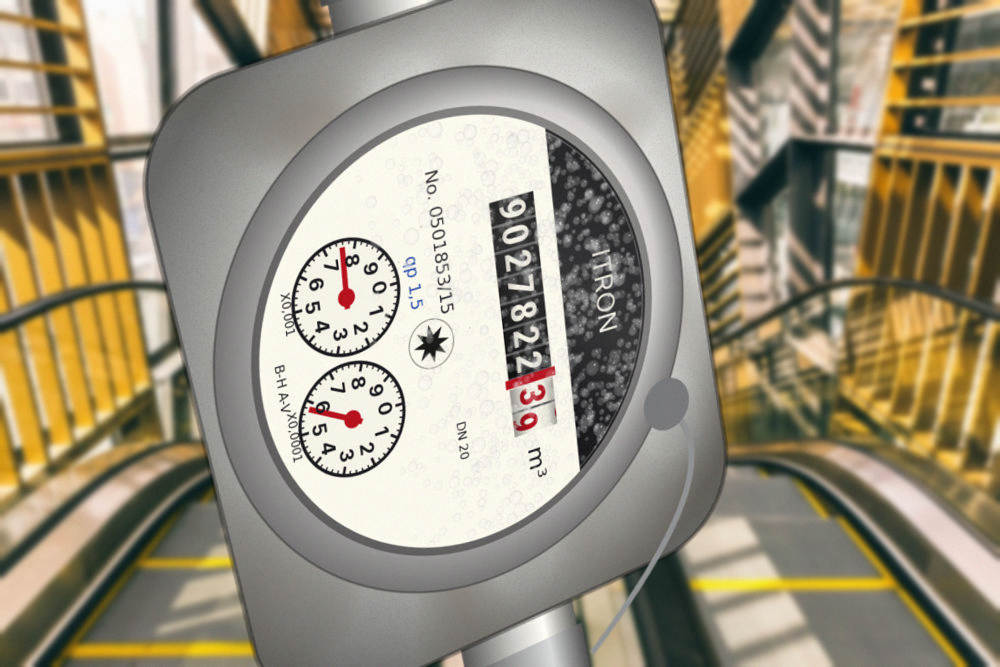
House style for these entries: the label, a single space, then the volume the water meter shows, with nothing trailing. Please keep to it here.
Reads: 9027822.3875 m³
